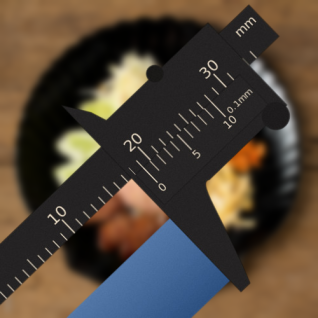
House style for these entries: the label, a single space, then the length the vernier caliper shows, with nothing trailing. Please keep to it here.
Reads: 19.0 mm
